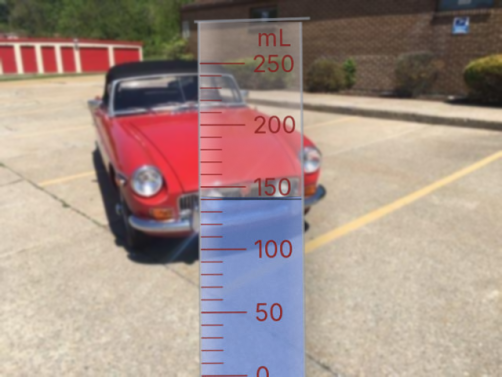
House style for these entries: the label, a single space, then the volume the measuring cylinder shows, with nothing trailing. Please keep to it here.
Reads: 140 mL
